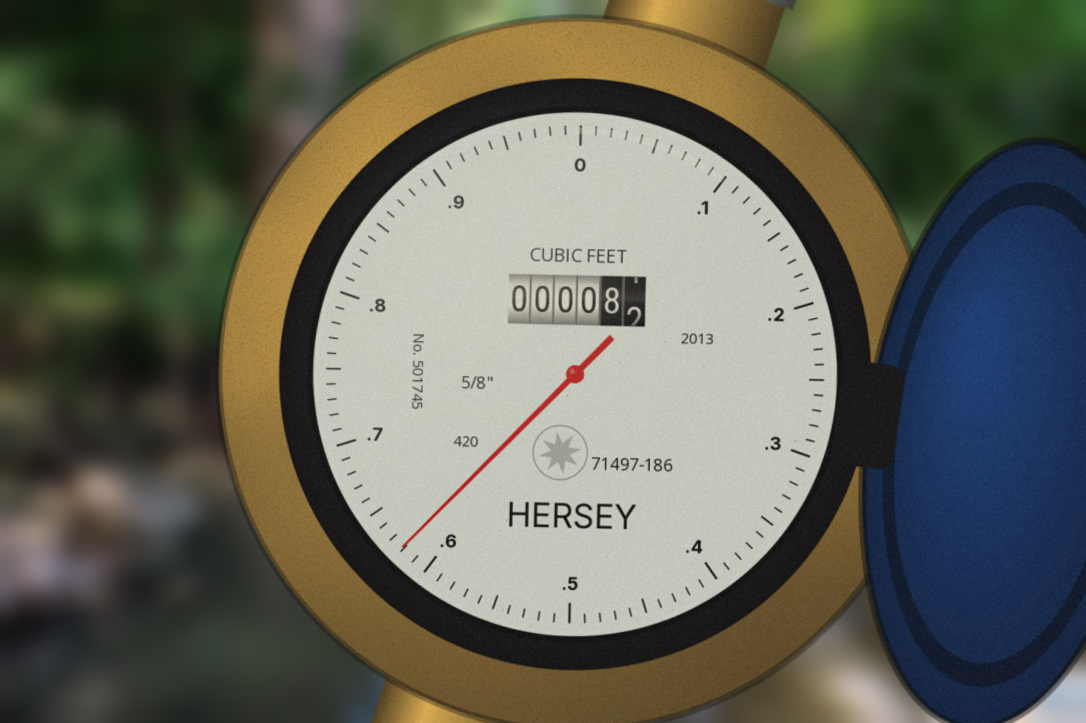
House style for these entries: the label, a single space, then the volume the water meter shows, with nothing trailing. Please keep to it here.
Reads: 81.62 ft³
